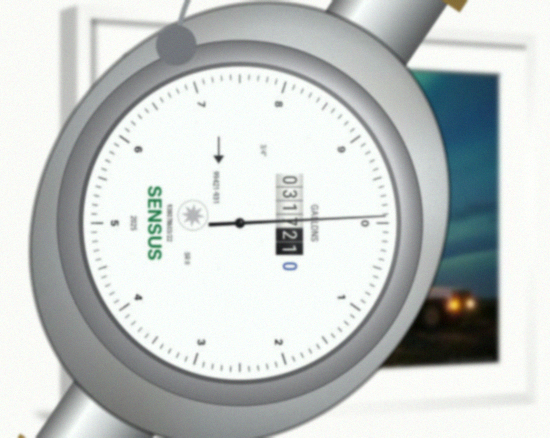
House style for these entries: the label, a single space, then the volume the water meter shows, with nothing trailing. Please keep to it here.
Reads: 317209.9 gal
